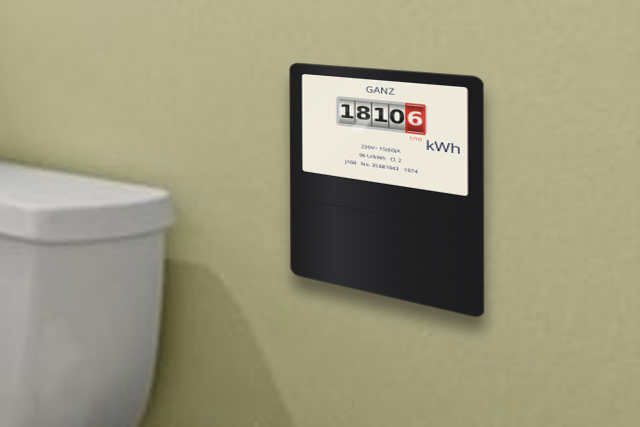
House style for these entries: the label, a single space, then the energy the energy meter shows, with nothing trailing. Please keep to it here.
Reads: 1810.6 kWh
